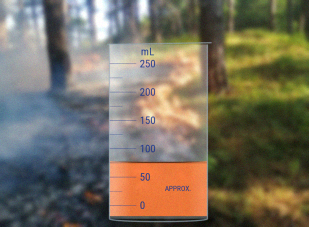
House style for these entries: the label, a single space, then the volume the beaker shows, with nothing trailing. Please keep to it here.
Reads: 75 mL
